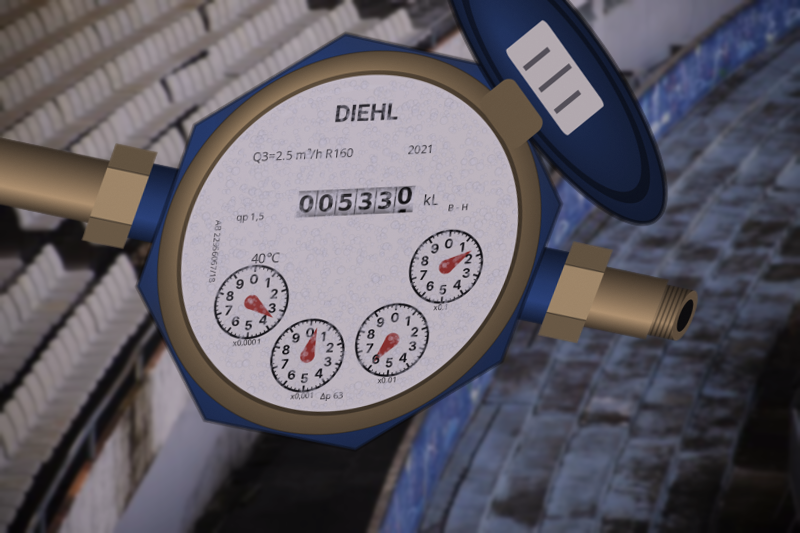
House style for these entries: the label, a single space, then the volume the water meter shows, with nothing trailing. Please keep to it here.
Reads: 5330.1603 kL
